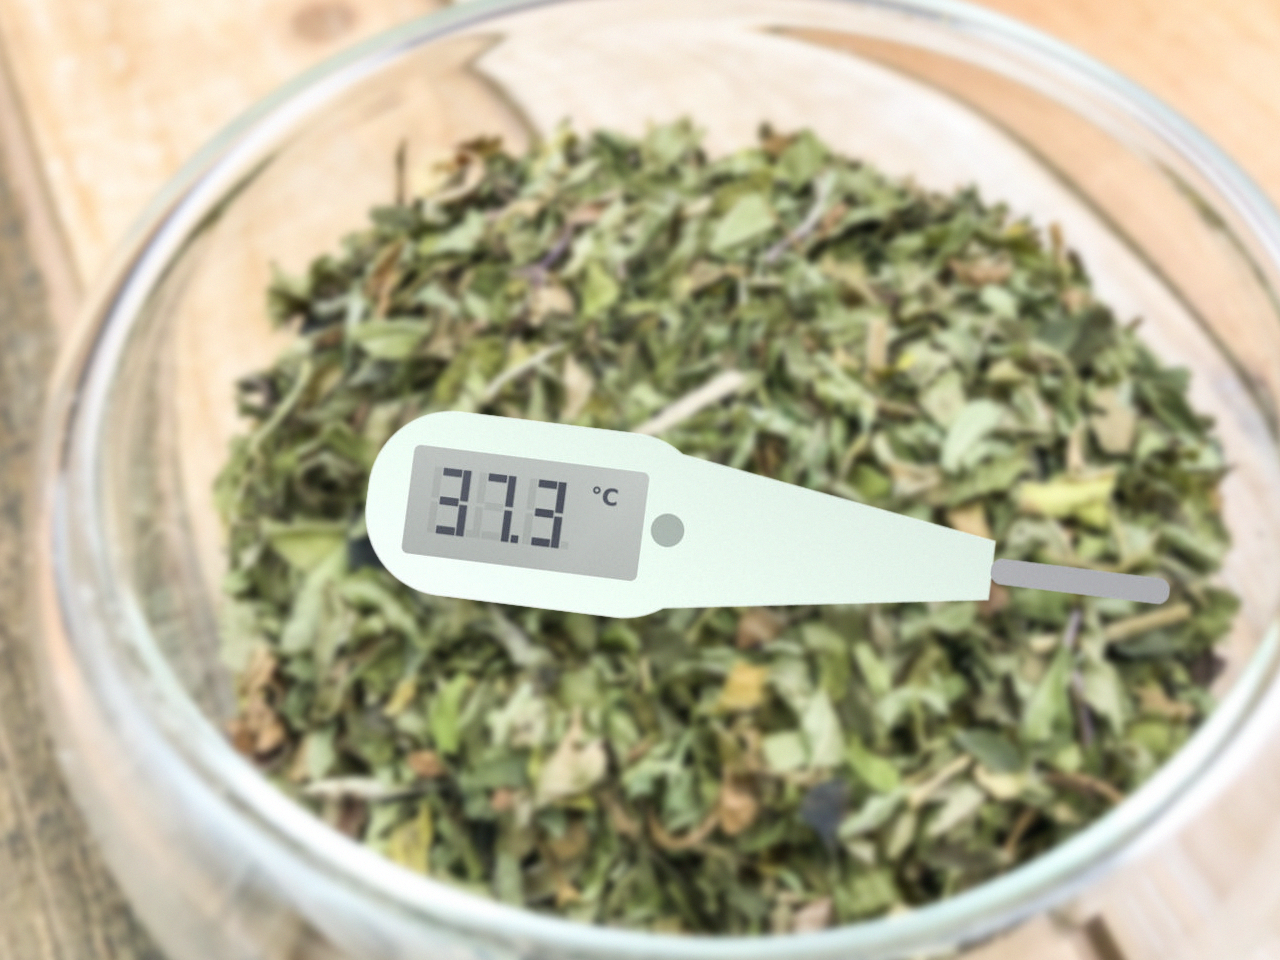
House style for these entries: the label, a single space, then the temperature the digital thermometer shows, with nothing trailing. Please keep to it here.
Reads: 37.3 °C
